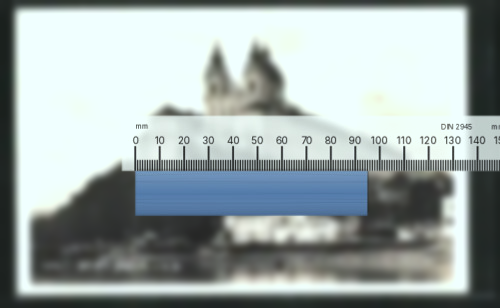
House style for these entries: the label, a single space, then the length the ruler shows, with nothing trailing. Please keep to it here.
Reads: 95 mm
